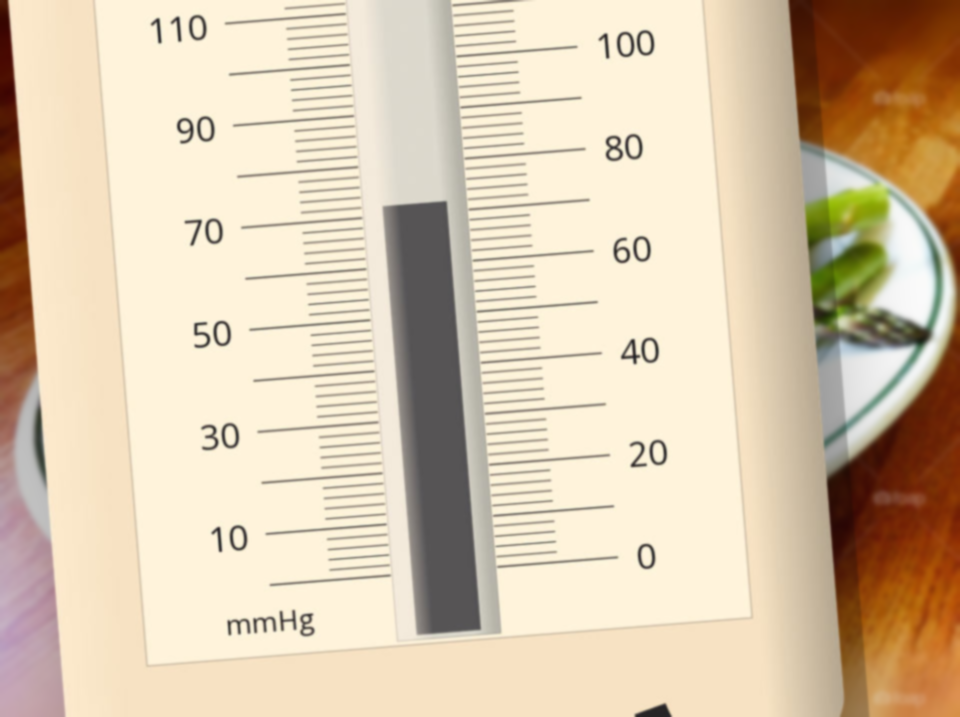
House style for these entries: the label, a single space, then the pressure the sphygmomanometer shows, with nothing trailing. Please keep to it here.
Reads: 72 mmHg
